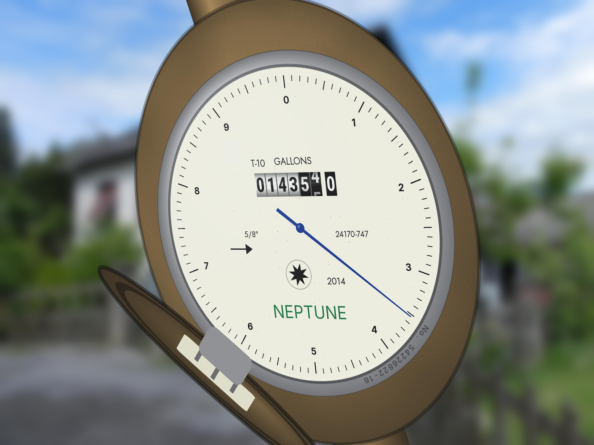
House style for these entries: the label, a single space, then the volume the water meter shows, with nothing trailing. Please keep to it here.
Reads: 143543.5 gal
